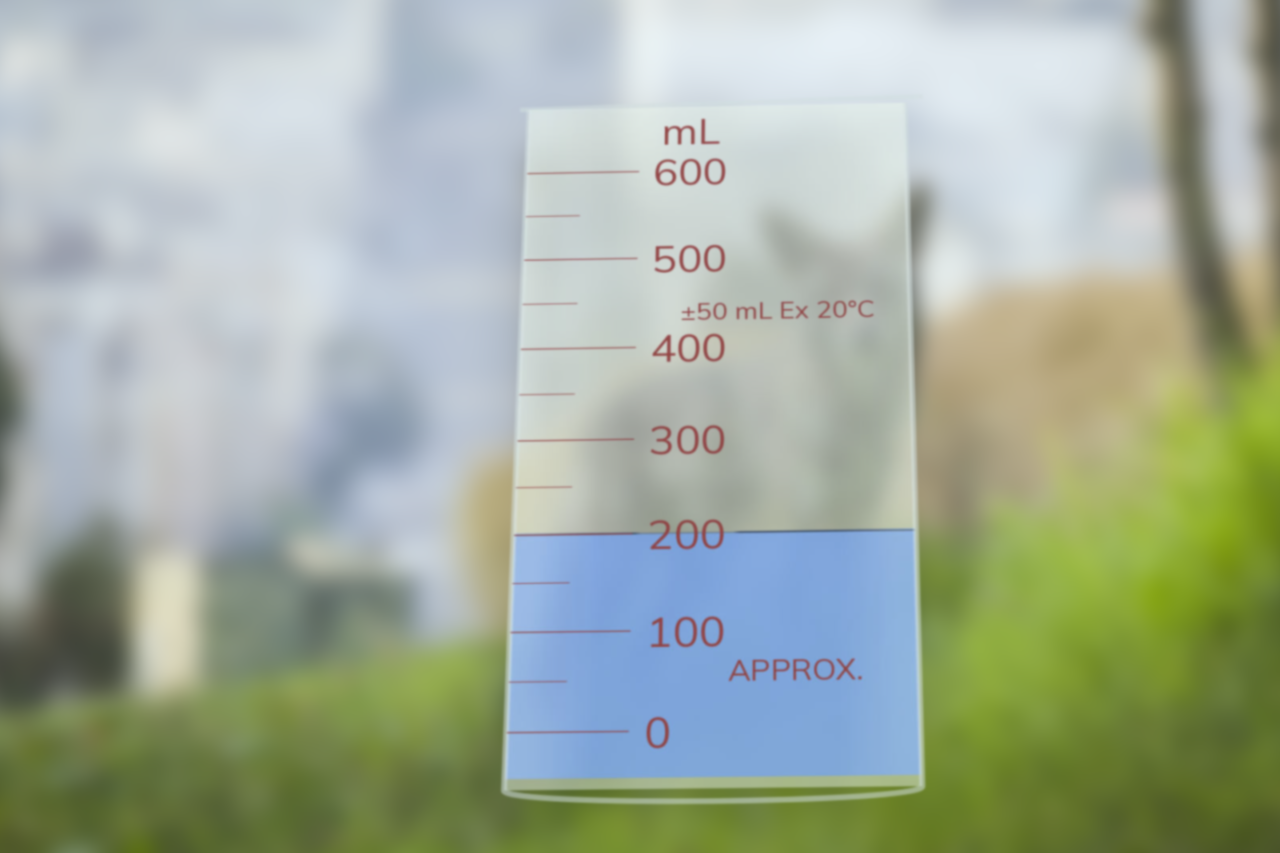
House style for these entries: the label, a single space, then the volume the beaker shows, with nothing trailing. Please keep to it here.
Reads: 200 mL
